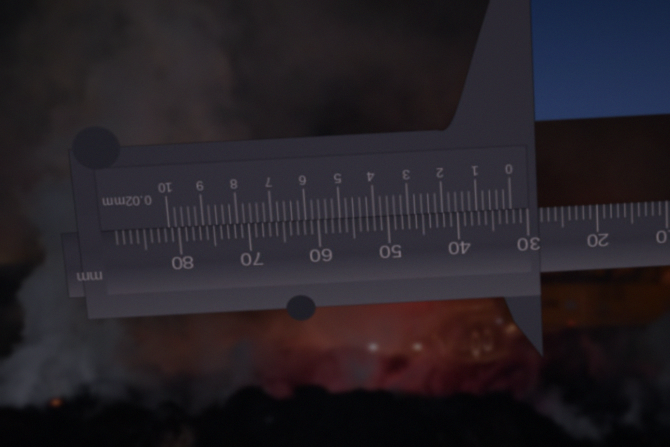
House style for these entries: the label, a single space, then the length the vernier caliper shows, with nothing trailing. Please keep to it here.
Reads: 32.4 mm
